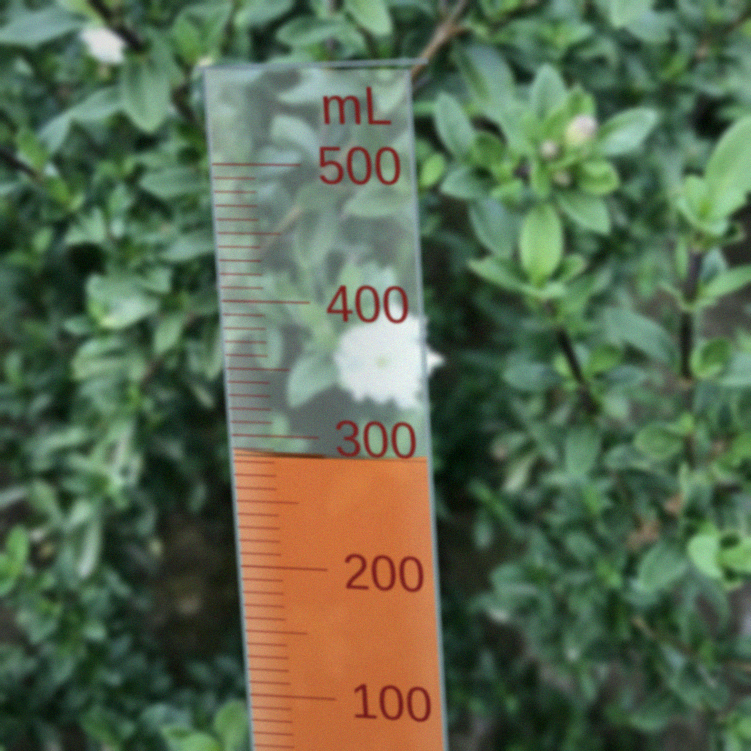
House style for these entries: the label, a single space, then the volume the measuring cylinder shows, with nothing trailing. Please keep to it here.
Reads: 285 mL
